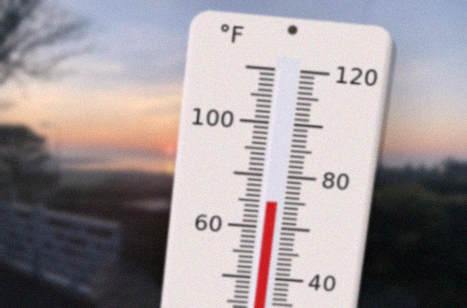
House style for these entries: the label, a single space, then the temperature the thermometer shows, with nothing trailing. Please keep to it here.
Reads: 70 °F
